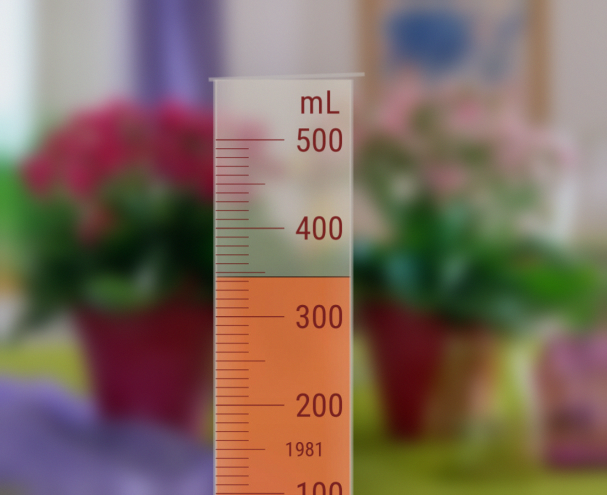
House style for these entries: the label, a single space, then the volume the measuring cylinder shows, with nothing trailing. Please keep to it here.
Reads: 345 mL
